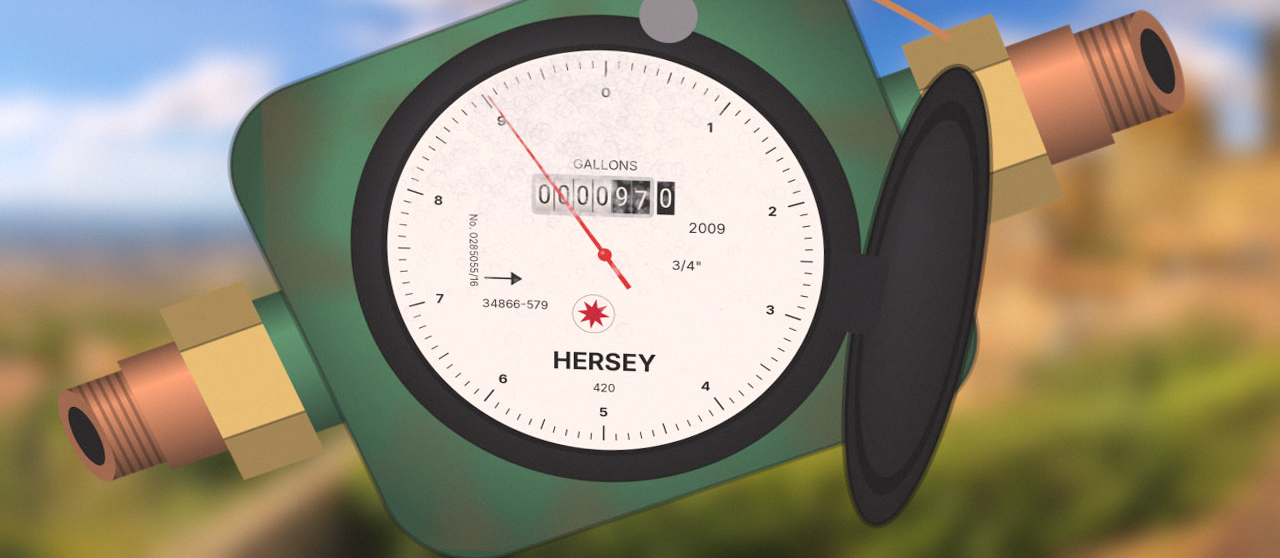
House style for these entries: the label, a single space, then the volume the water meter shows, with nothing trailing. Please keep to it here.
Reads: 969.0 gal
